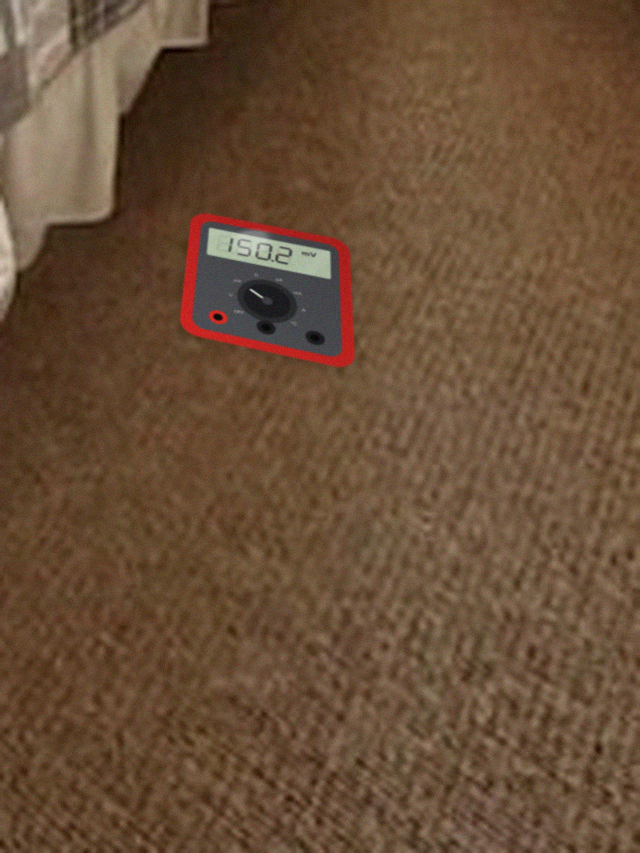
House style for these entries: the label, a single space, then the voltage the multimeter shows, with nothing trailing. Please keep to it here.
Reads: 150.2 mV
